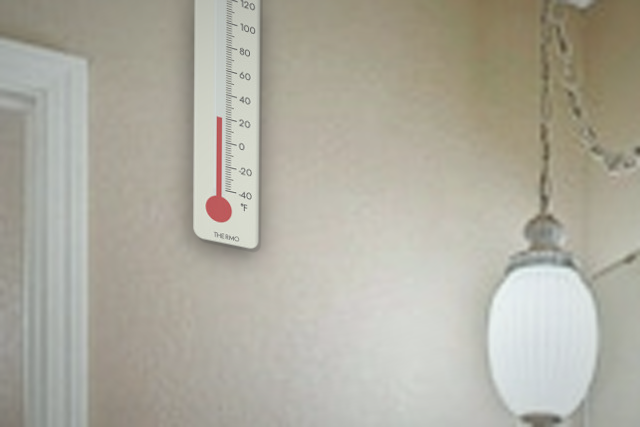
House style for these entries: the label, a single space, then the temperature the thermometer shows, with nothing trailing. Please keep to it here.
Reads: 20 °F
